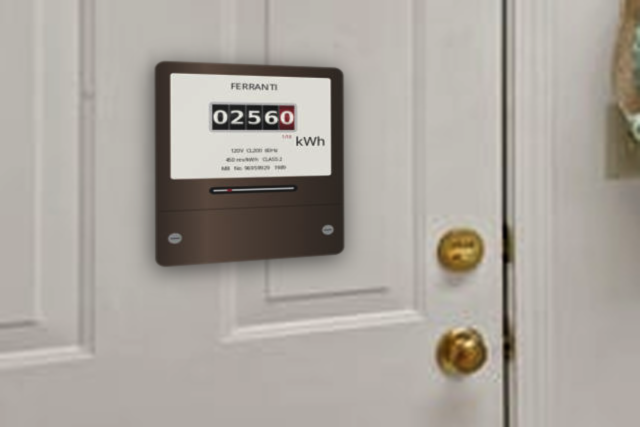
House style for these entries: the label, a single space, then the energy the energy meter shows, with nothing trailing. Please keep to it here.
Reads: 256.0 kWh
